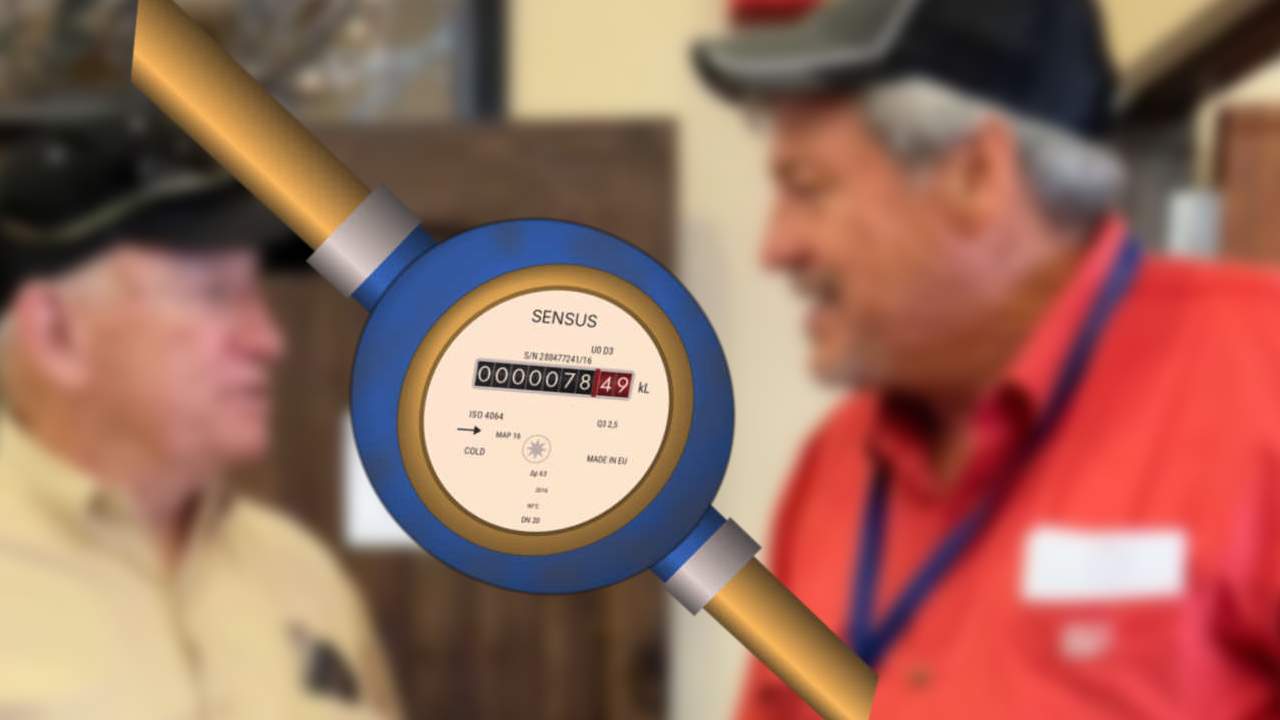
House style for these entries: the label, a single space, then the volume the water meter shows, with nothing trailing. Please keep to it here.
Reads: 78.49 kL
